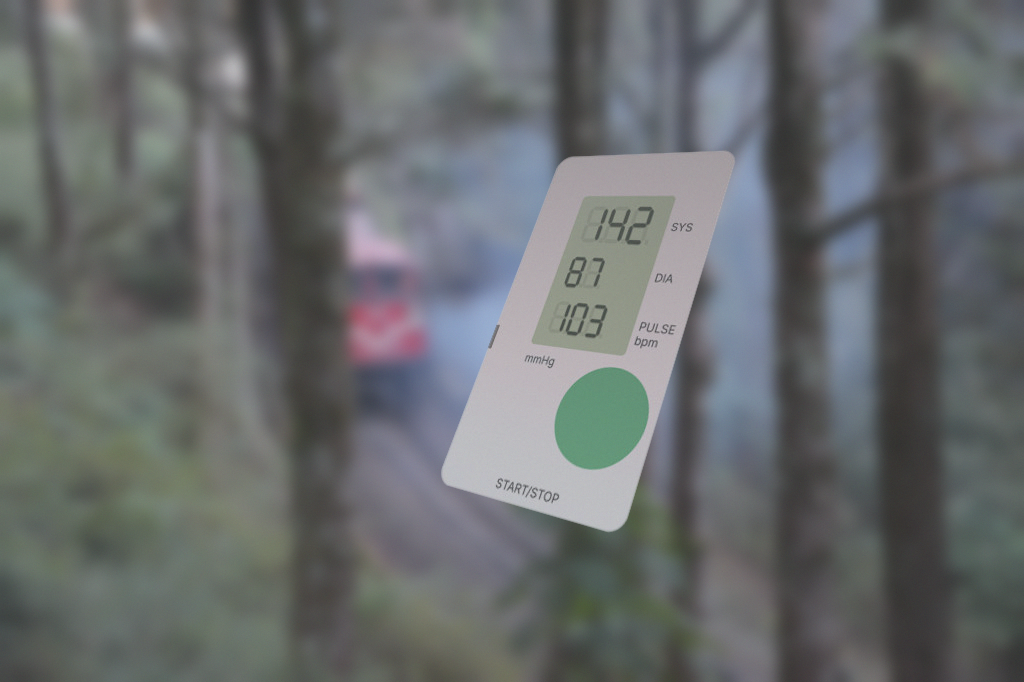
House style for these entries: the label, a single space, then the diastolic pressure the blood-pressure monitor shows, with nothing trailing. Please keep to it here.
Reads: 87 mmHg
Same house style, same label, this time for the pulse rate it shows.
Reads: 103 bpm
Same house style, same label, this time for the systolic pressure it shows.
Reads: 142 mmHg
